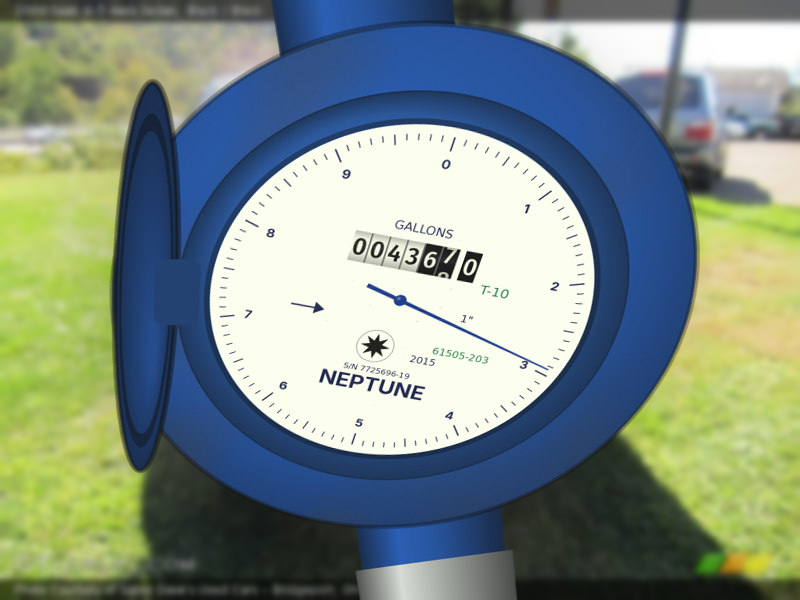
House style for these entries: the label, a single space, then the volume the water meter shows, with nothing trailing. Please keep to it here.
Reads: 43672.9 gal
